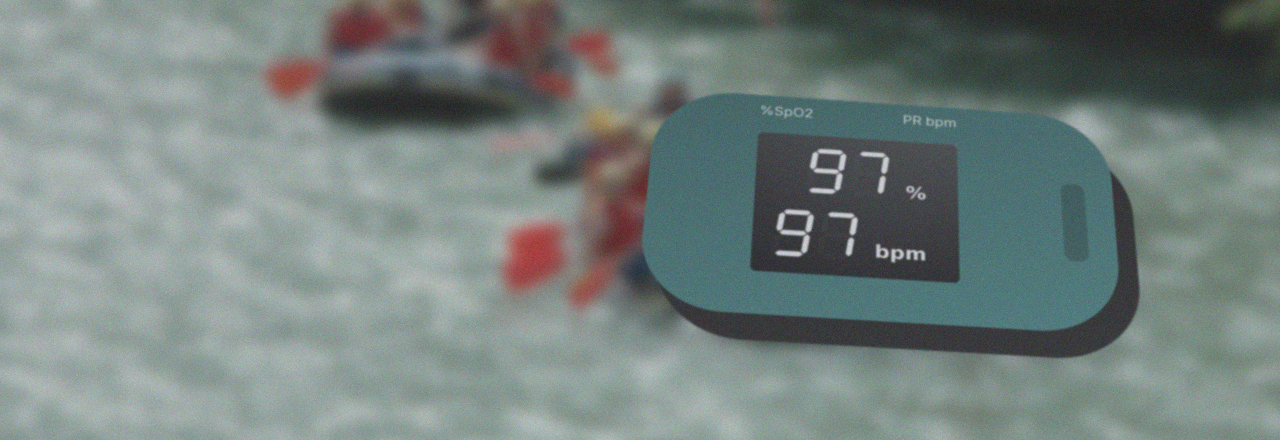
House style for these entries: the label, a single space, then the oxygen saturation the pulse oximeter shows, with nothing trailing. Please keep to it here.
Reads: 97 %
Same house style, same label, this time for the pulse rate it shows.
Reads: 97 bpm
